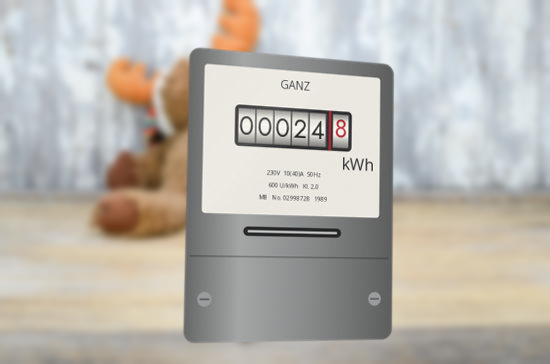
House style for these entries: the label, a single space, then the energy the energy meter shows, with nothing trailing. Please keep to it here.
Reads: 24.8 kWh
